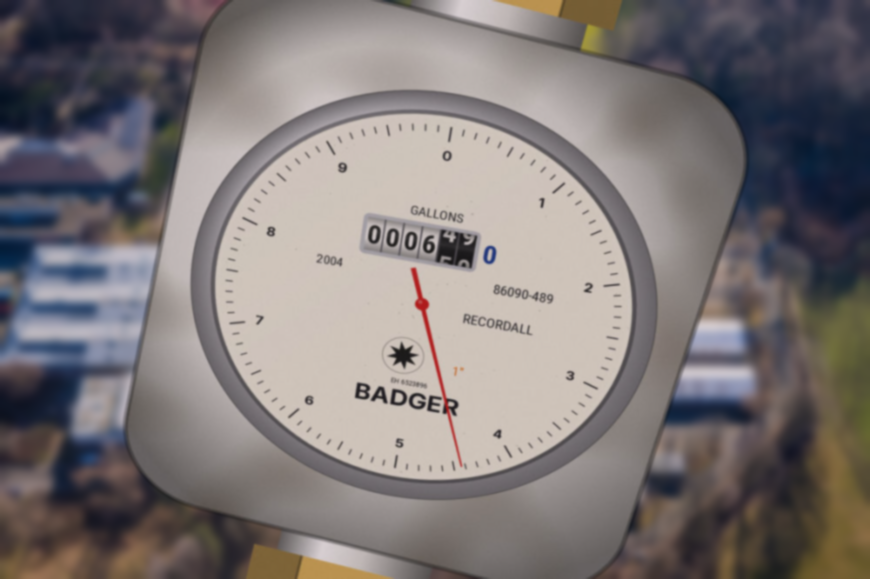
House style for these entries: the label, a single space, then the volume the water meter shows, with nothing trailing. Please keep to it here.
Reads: 6494.4 gal
